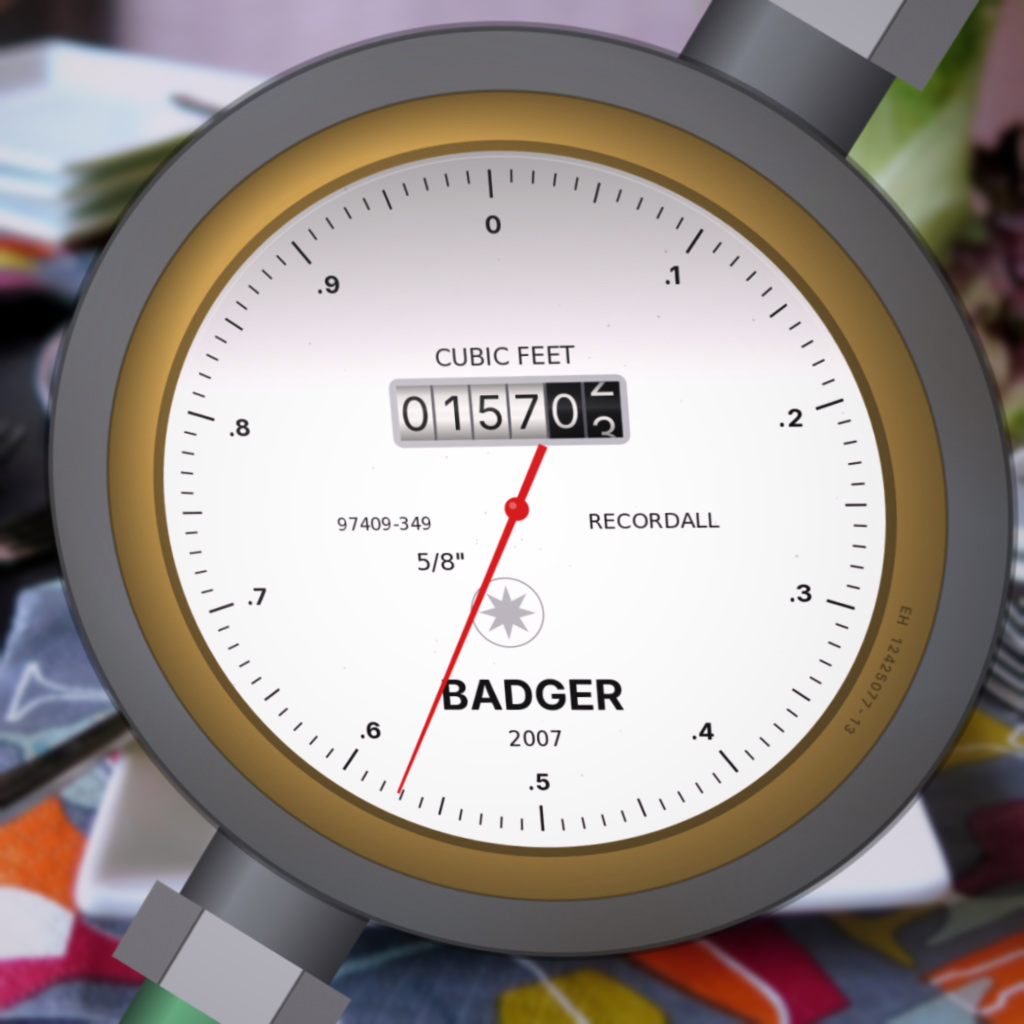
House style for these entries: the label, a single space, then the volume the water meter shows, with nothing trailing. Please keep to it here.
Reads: 15702.57 ft³
